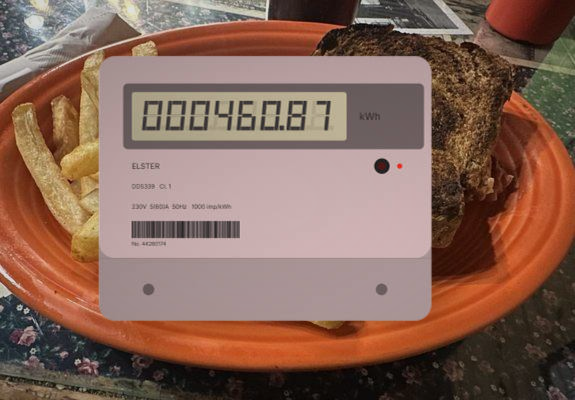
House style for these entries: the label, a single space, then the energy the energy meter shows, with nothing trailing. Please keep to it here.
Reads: 460.87 kWh
